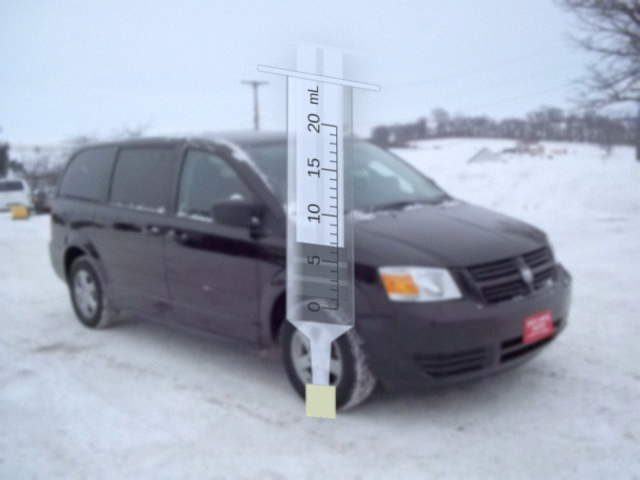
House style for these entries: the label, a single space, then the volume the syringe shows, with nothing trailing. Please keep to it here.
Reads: 1 mL
